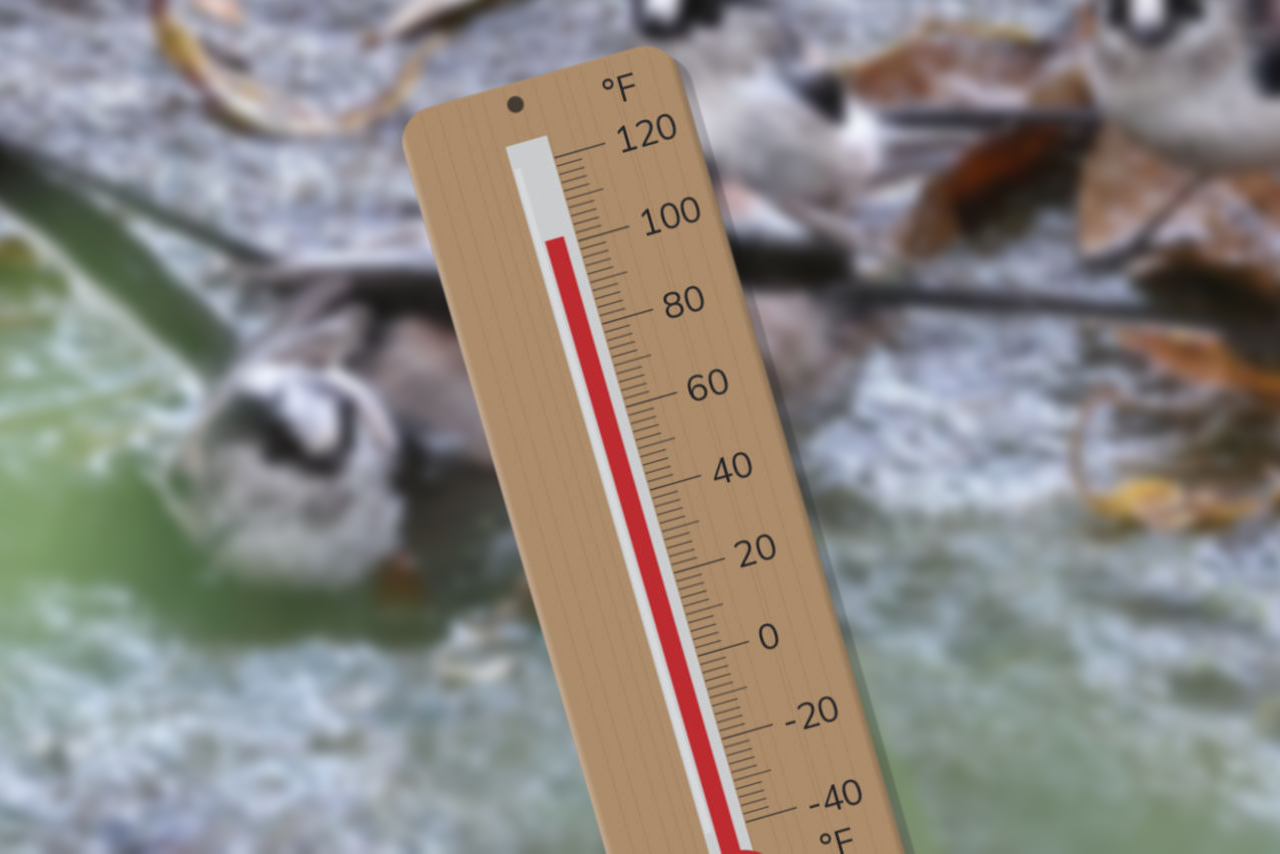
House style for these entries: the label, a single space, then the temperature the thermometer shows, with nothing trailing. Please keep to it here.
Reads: 102 °F
